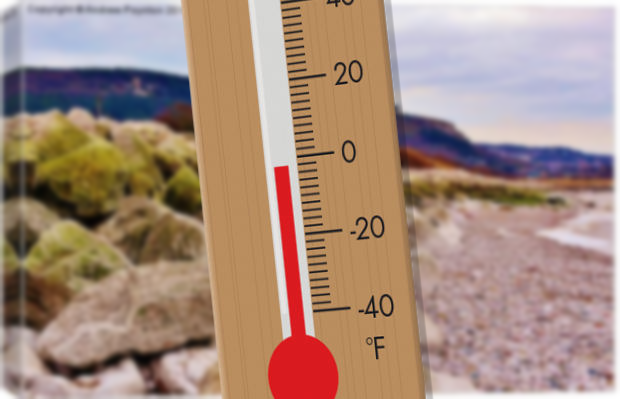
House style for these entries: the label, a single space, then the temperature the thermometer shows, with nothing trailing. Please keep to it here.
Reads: -2 °F
